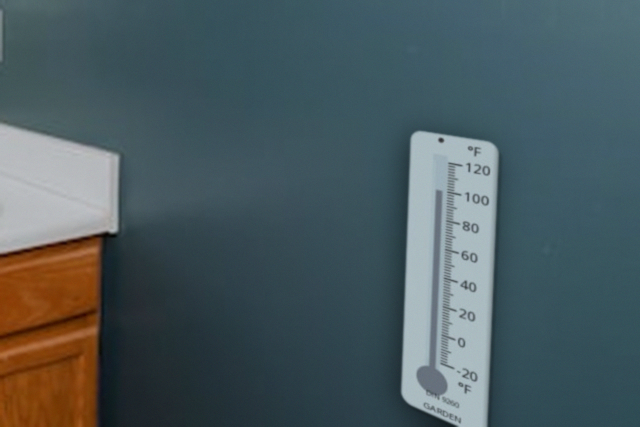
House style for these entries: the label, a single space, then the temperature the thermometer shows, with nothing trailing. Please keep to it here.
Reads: 100 °F
